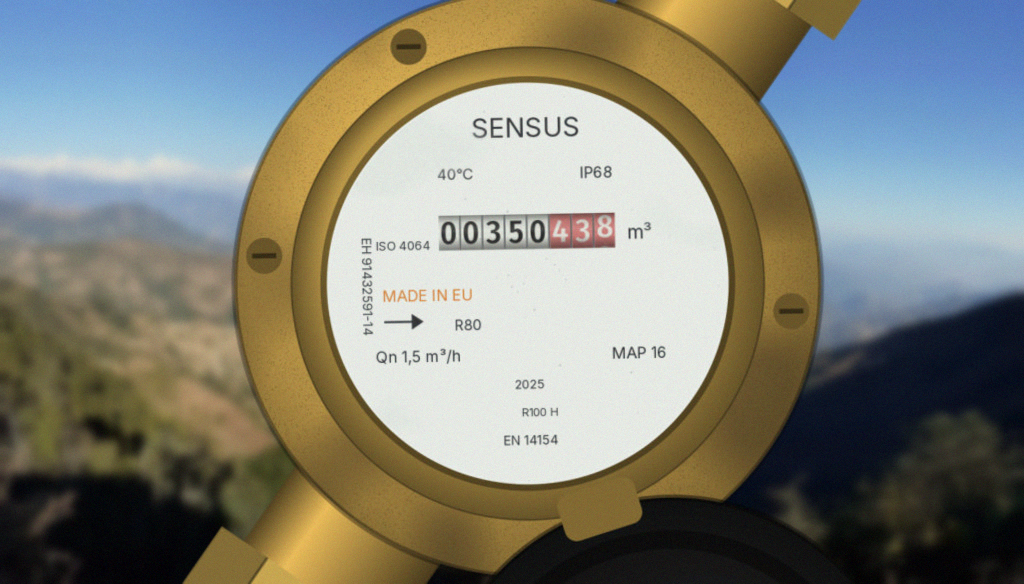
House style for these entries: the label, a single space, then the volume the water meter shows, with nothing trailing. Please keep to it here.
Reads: 350.438 m³
